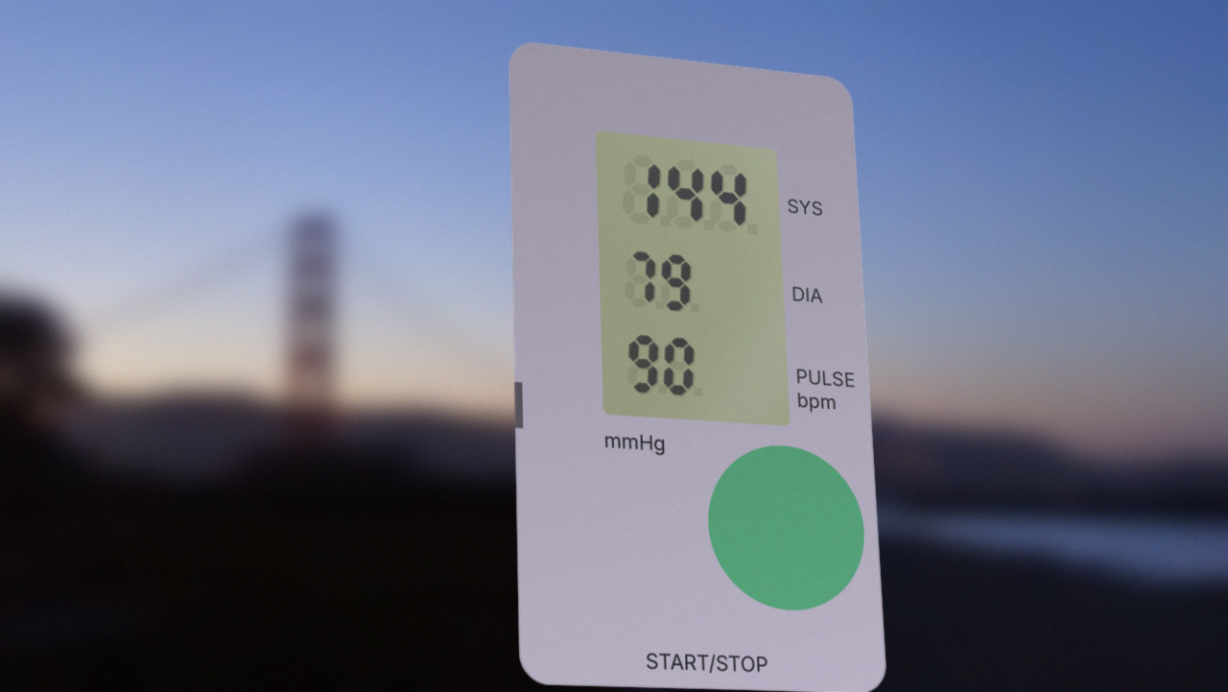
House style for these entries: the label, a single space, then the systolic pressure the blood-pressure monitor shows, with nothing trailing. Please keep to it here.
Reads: 144 mmHg
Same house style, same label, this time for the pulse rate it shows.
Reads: 90 bpm
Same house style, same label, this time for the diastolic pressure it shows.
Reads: 79 mmHg
